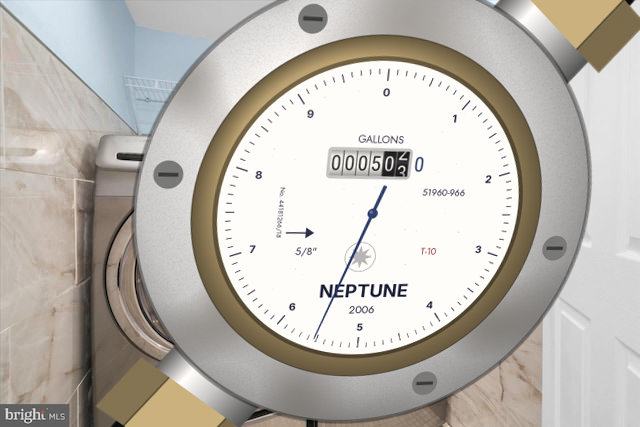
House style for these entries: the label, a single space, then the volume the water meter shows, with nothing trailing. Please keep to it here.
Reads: 5025.5 gal
